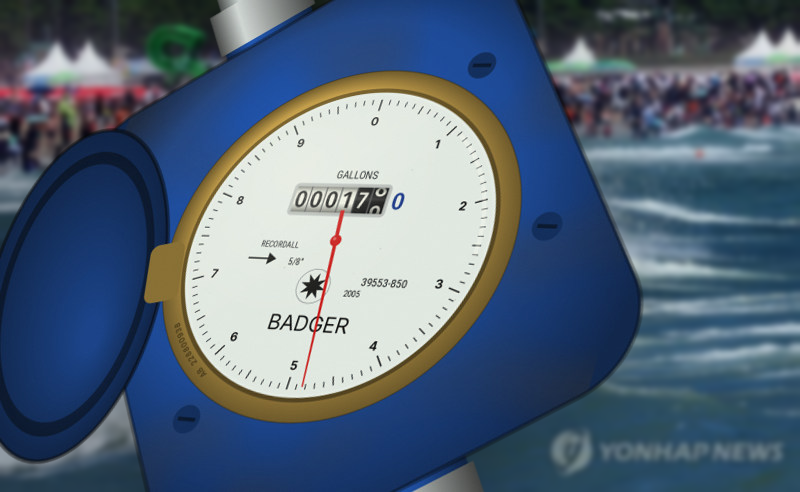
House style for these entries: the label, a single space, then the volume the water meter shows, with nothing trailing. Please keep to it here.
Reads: 1784.8 gal
